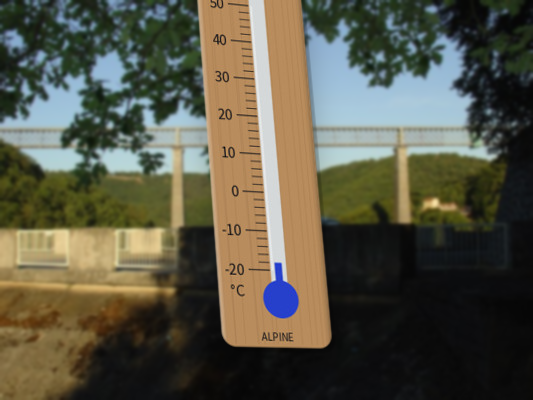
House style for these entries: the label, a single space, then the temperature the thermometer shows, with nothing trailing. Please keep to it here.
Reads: -18 °C
